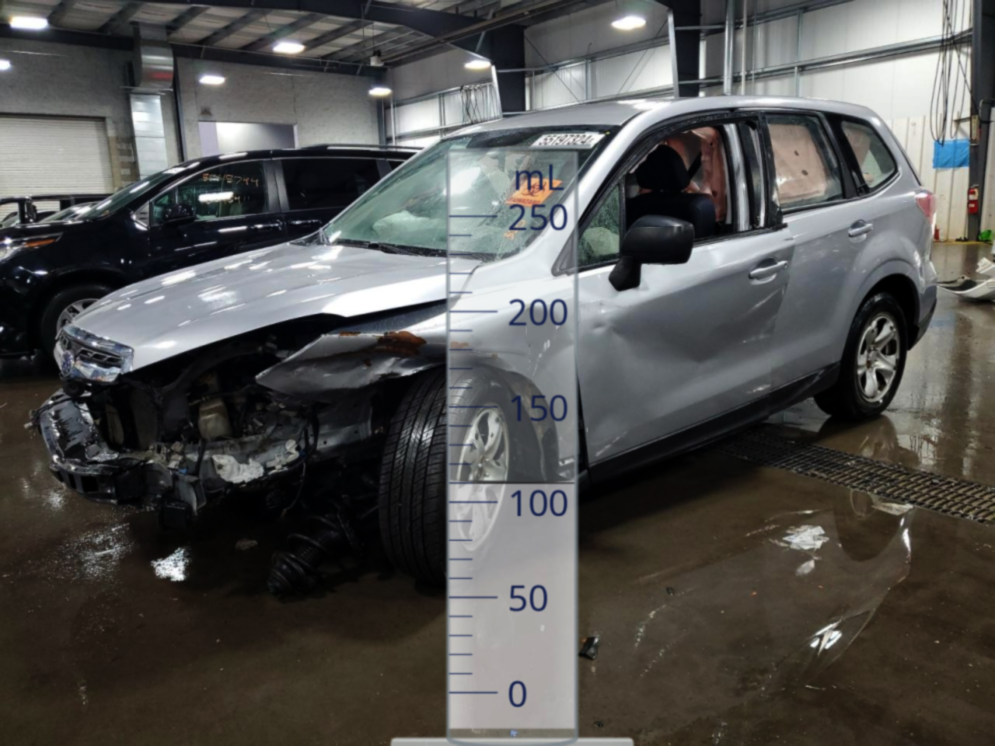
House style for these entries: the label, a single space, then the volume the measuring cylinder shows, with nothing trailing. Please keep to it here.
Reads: 110 mL
